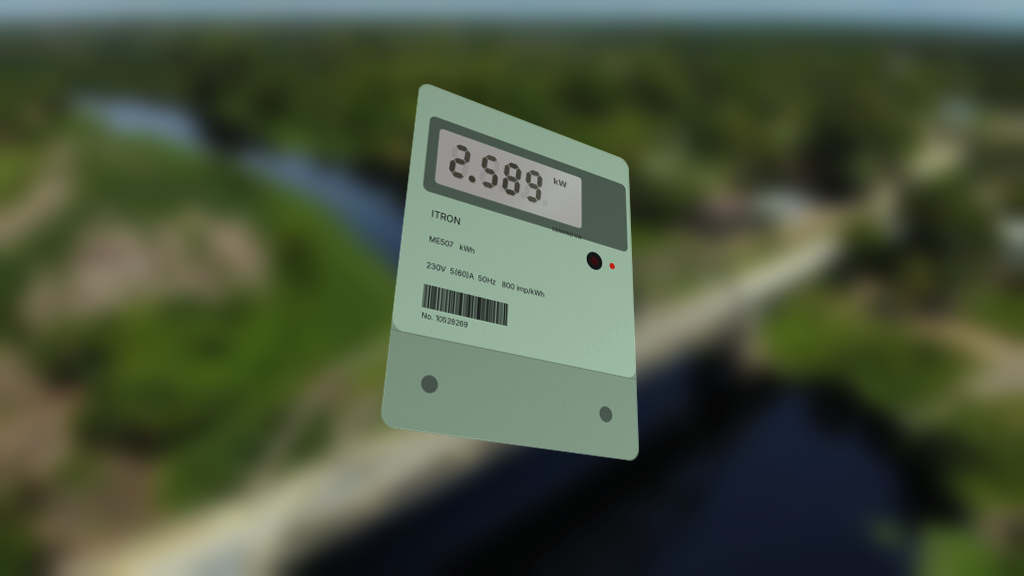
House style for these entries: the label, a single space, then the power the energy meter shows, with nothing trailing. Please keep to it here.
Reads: 2.589 kW
